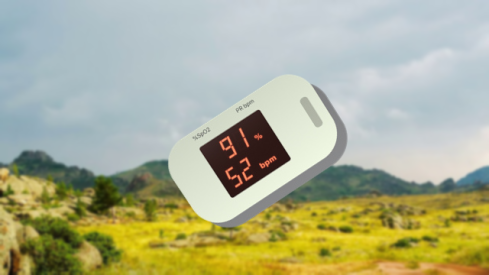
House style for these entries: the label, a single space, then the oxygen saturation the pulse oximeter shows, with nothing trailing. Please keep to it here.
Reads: 91 %
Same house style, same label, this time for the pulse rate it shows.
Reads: 52 bpm
